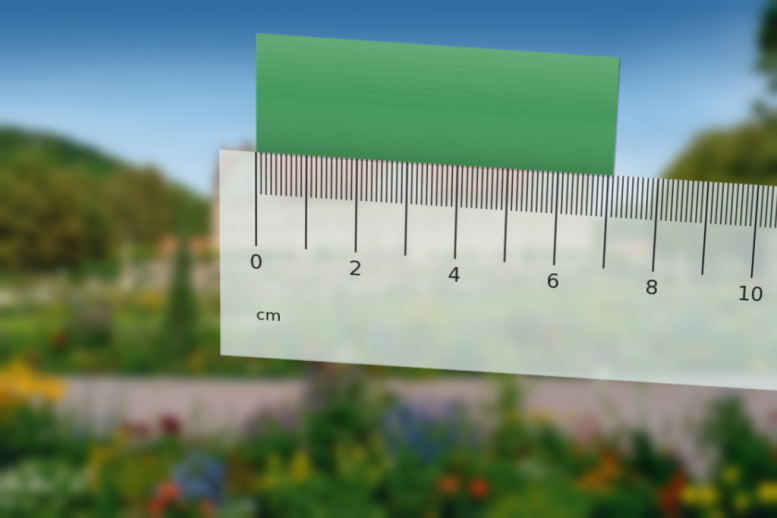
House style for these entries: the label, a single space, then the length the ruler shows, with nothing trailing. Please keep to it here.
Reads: 7.1 cm
